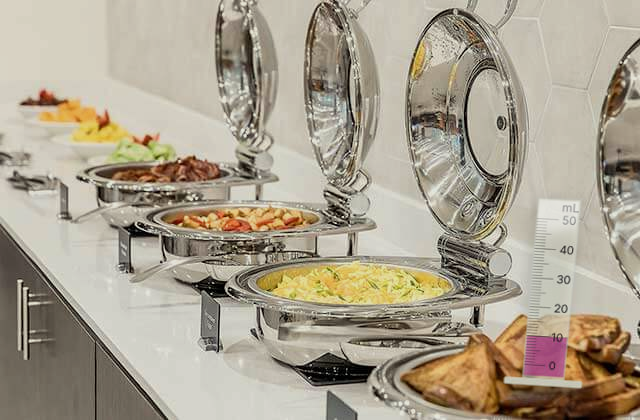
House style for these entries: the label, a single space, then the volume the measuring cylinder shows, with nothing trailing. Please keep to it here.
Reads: 10 mL
